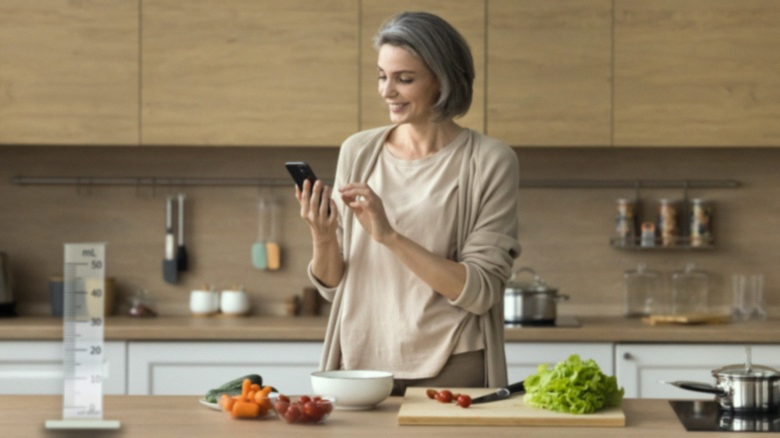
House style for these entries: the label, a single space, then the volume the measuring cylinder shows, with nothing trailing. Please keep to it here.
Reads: 30 mL
